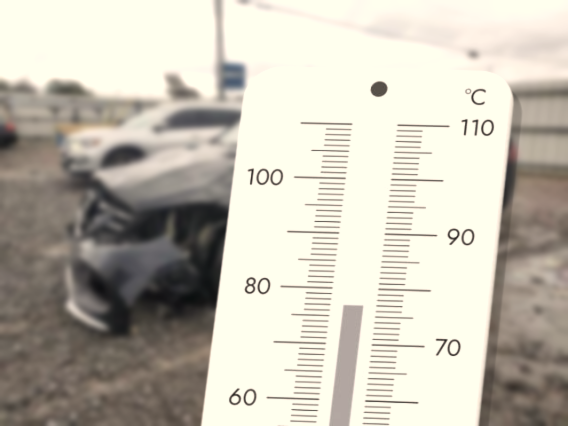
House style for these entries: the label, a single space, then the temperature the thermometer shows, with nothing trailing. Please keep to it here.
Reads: 77 °C
